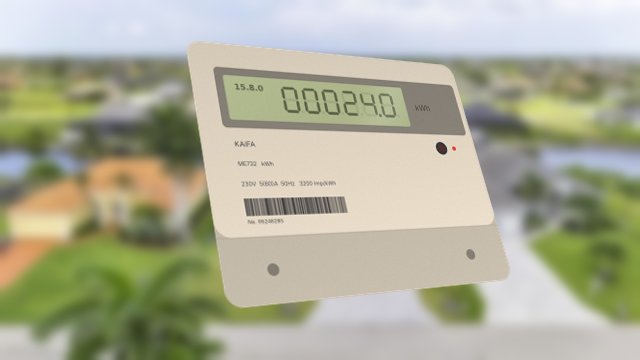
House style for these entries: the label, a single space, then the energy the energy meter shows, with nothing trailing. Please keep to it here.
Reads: 24.0 kWh
